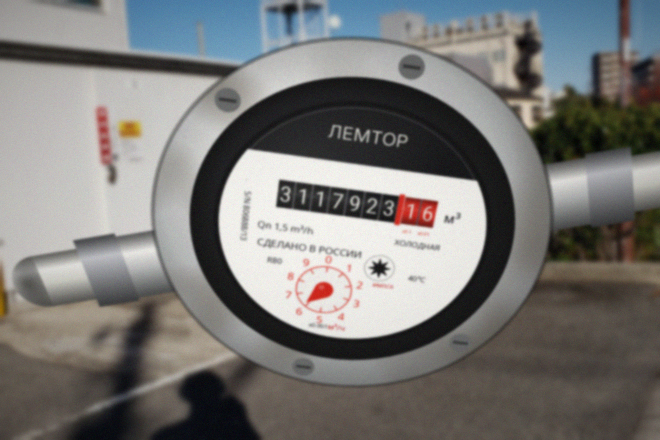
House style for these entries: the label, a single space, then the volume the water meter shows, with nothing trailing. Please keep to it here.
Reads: 3117923.166 m³
